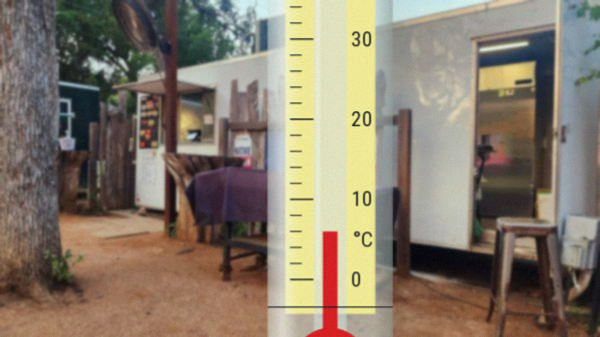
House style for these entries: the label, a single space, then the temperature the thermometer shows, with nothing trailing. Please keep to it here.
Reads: 6 °C
